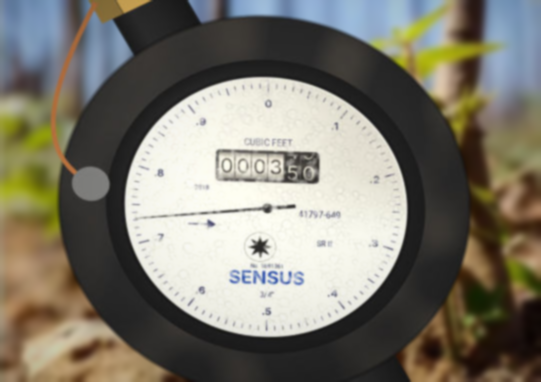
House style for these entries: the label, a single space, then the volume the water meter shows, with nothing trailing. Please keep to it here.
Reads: 349.73 ft³
